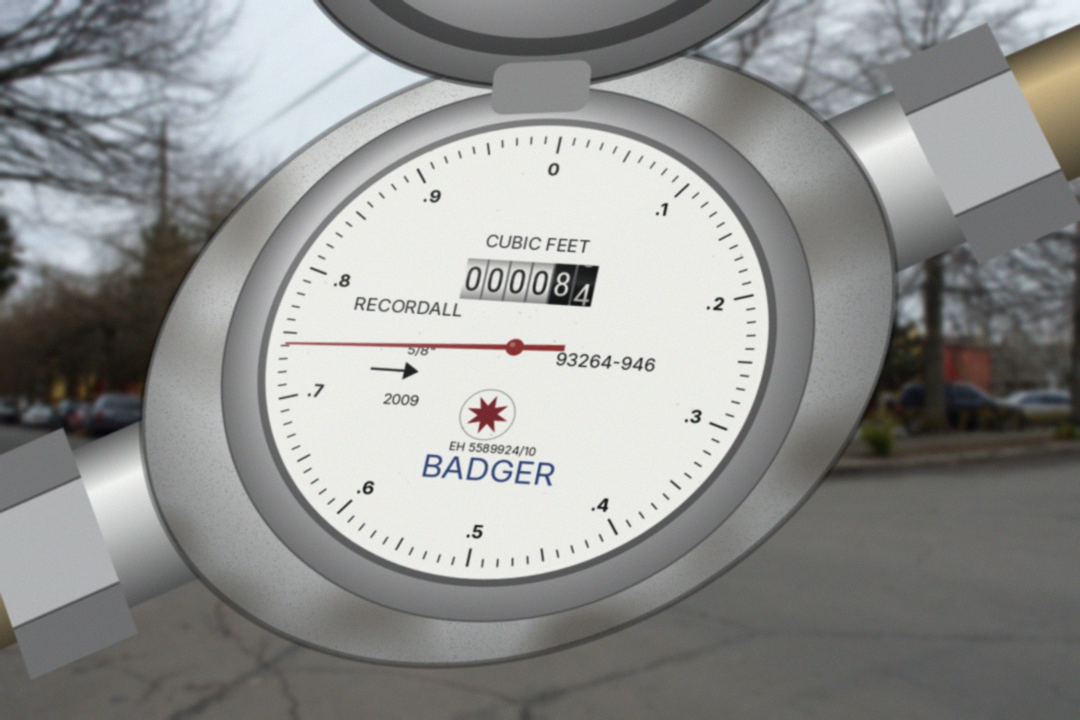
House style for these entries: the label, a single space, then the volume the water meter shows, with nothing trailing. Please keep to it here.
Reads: 83.74 ft³
